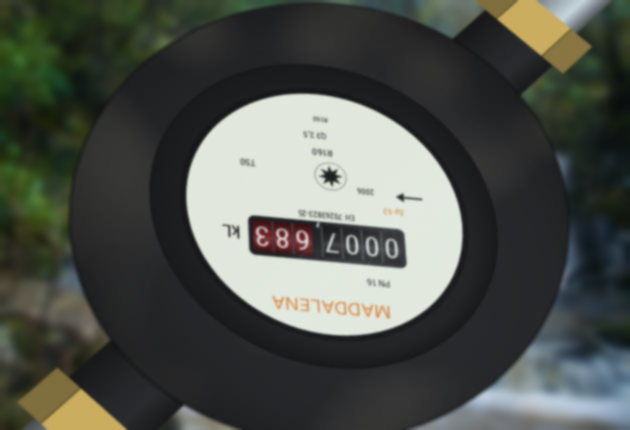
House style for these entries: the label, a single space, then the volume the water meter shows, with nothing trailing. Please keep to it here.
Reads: 7.683 kL
